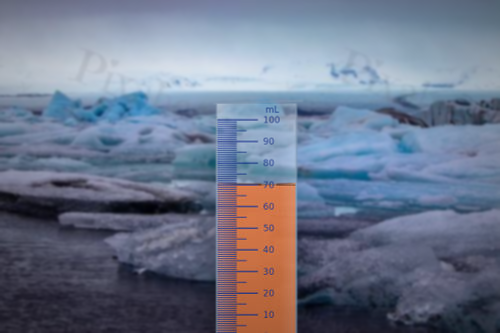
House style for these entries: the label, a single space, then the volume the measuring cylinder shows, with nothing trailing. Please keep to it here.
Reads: 70 mL
